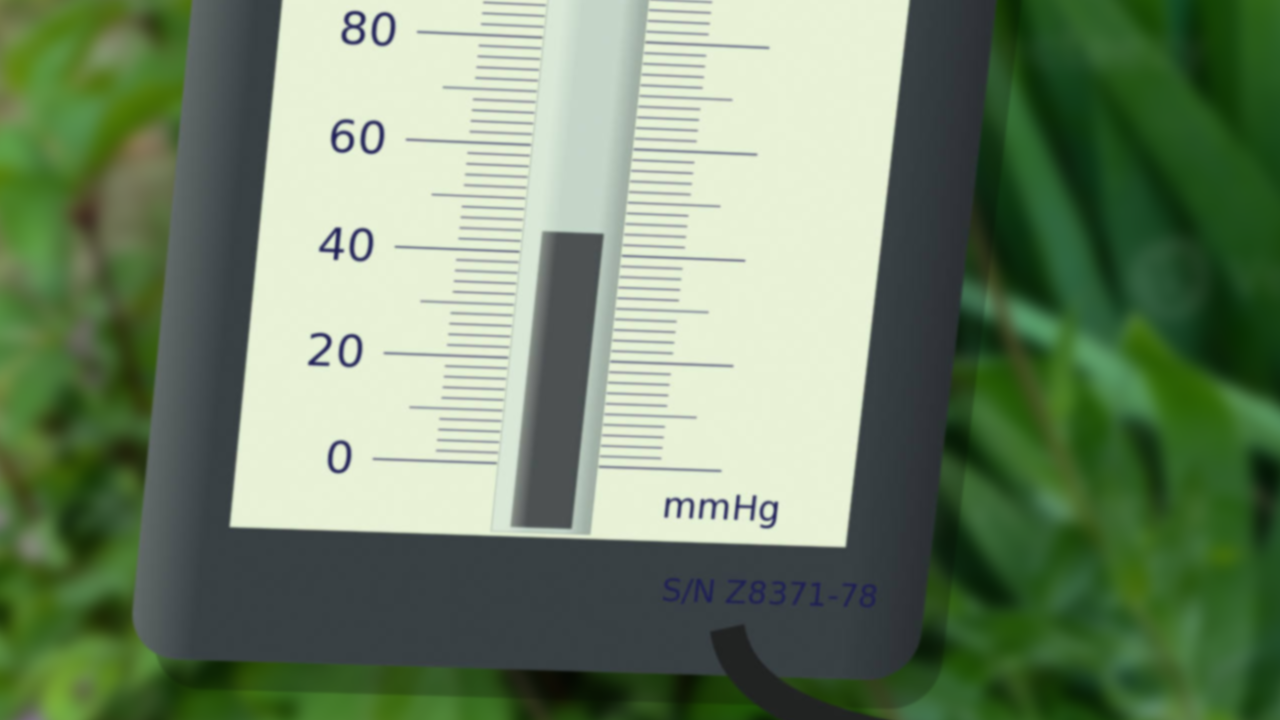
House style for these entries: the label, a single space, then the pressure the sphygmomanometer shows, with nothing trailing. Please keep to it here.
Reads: 44 mmHg
